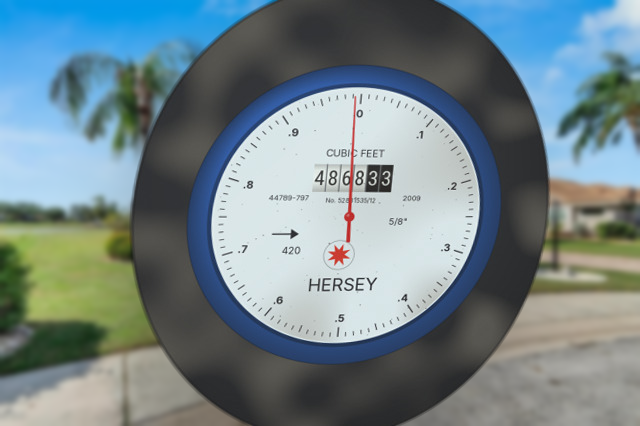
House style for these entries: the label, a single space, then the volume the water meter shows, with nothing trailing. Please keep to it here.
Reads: 486832.99 ft³
